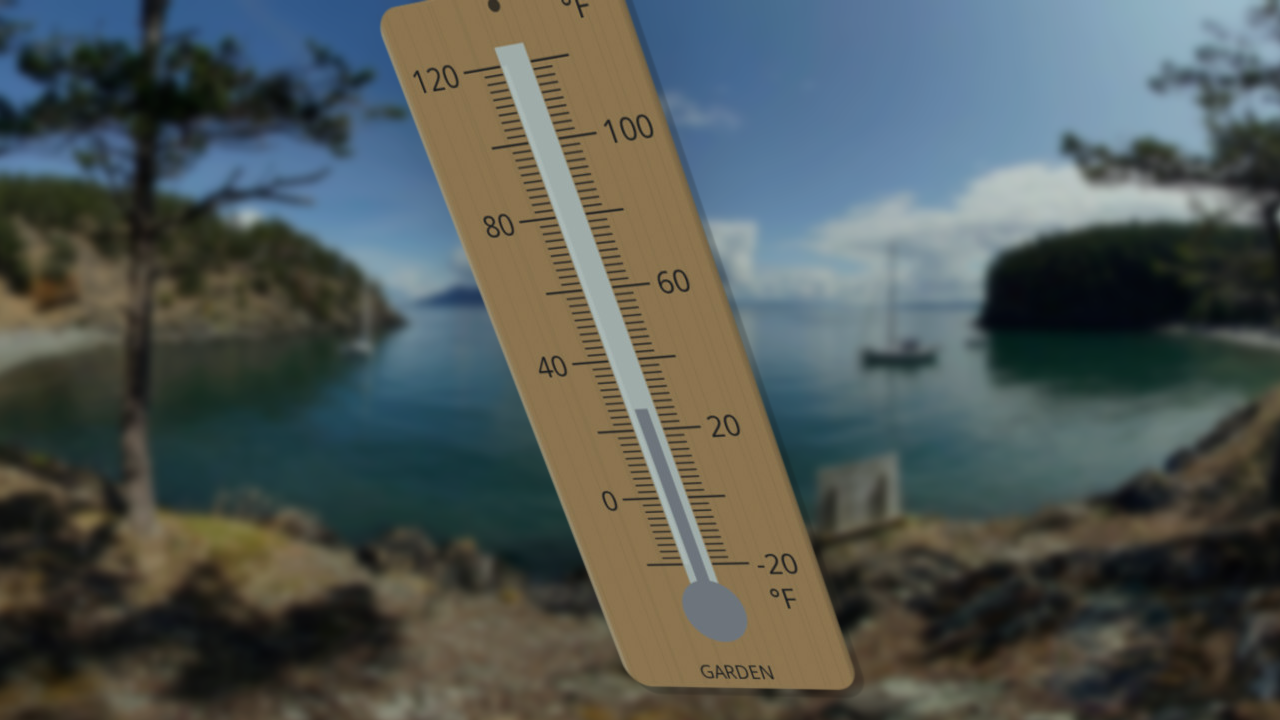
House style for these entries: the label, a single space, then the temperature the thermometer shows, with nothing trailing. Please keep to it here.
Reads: 26 °F
